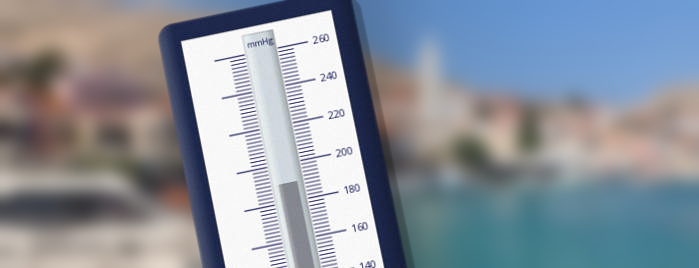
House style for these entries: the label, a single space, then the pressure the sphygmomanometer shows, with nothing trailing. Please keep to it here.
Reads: 190 mmHg
